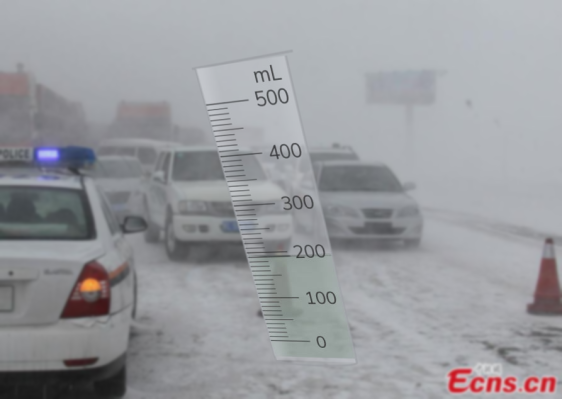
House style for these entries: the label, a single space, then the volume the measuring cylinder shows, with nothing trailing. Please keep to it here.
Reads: 190 mL
